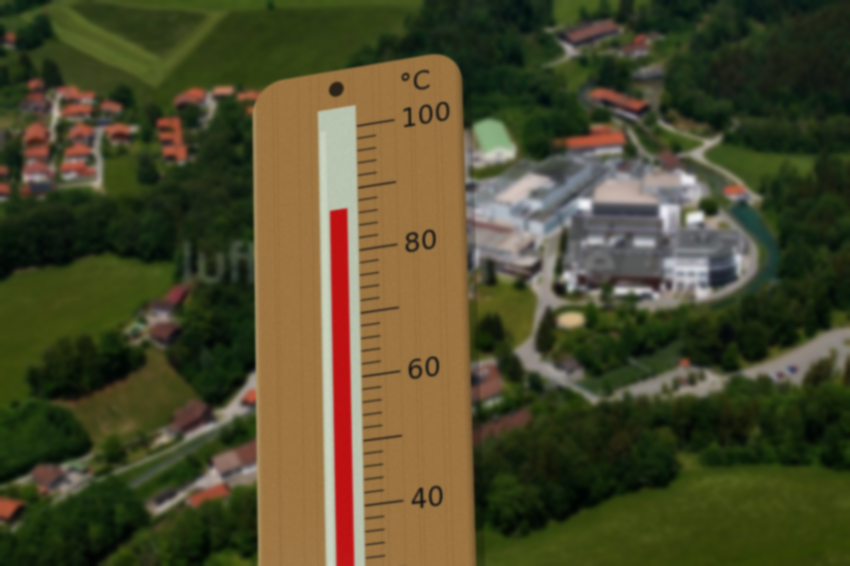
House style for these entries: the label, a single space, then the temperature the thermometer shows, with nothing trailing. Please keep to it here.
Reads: 87 °C
